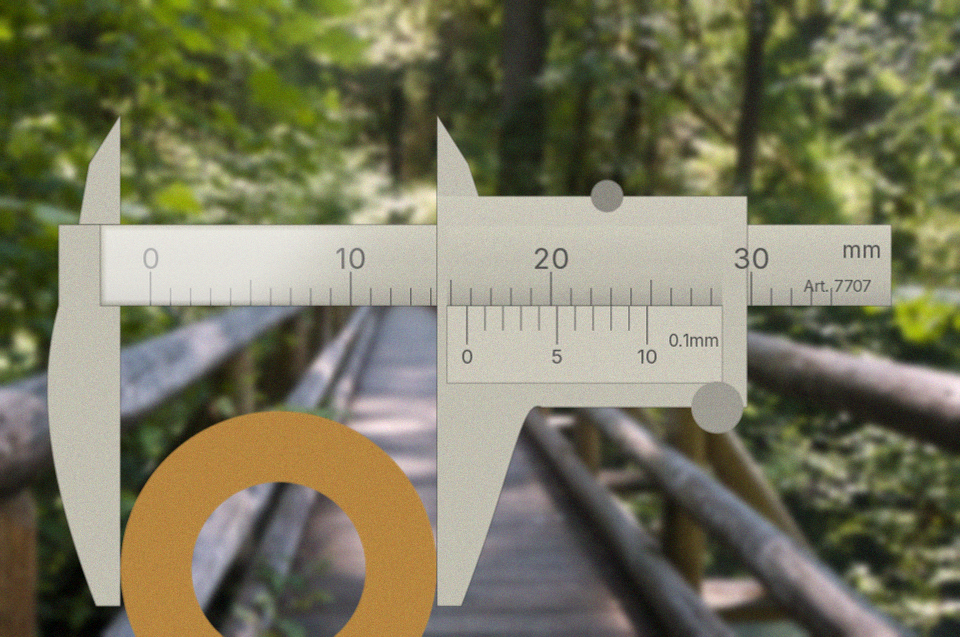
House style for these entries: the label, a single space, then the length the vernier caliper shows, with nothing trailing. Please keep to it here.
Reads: 15.8 mm
